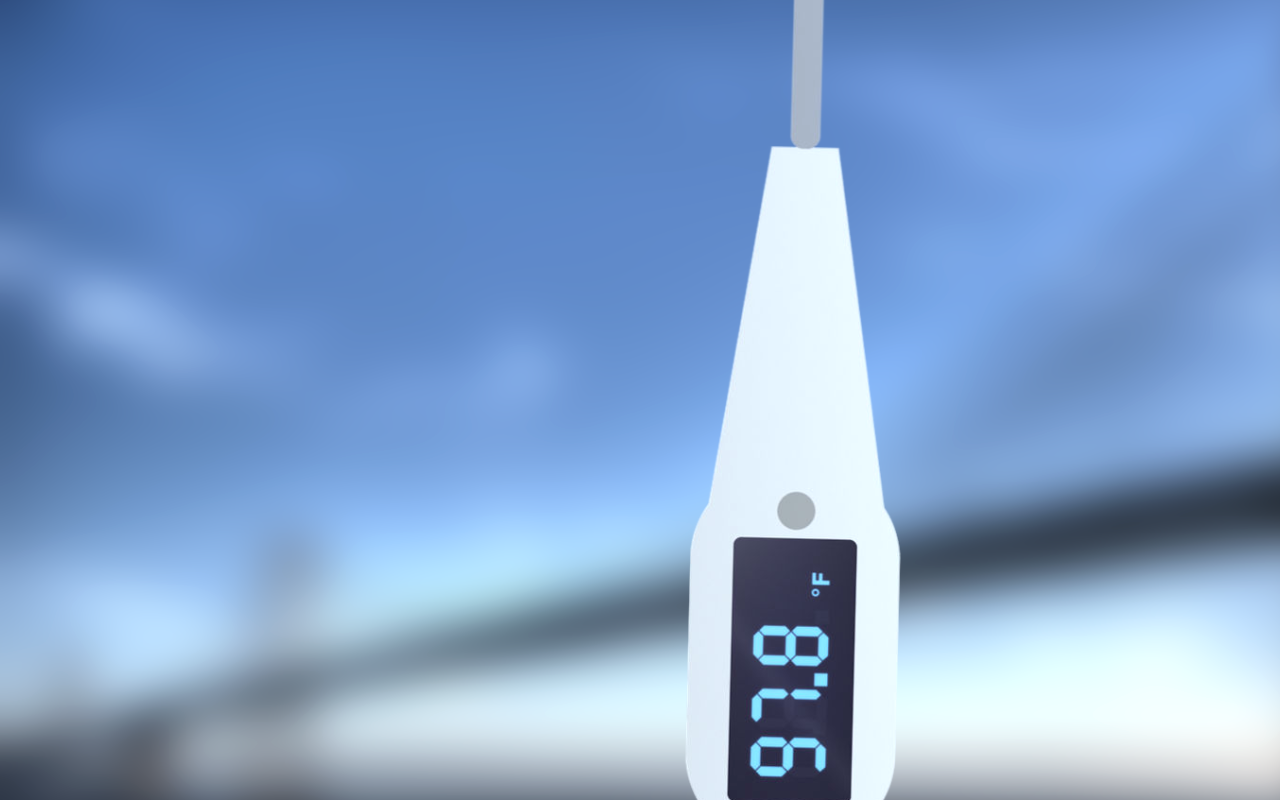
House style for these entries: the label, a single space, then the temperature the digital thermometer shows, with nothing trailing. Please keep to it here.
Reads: 97.8 °F
